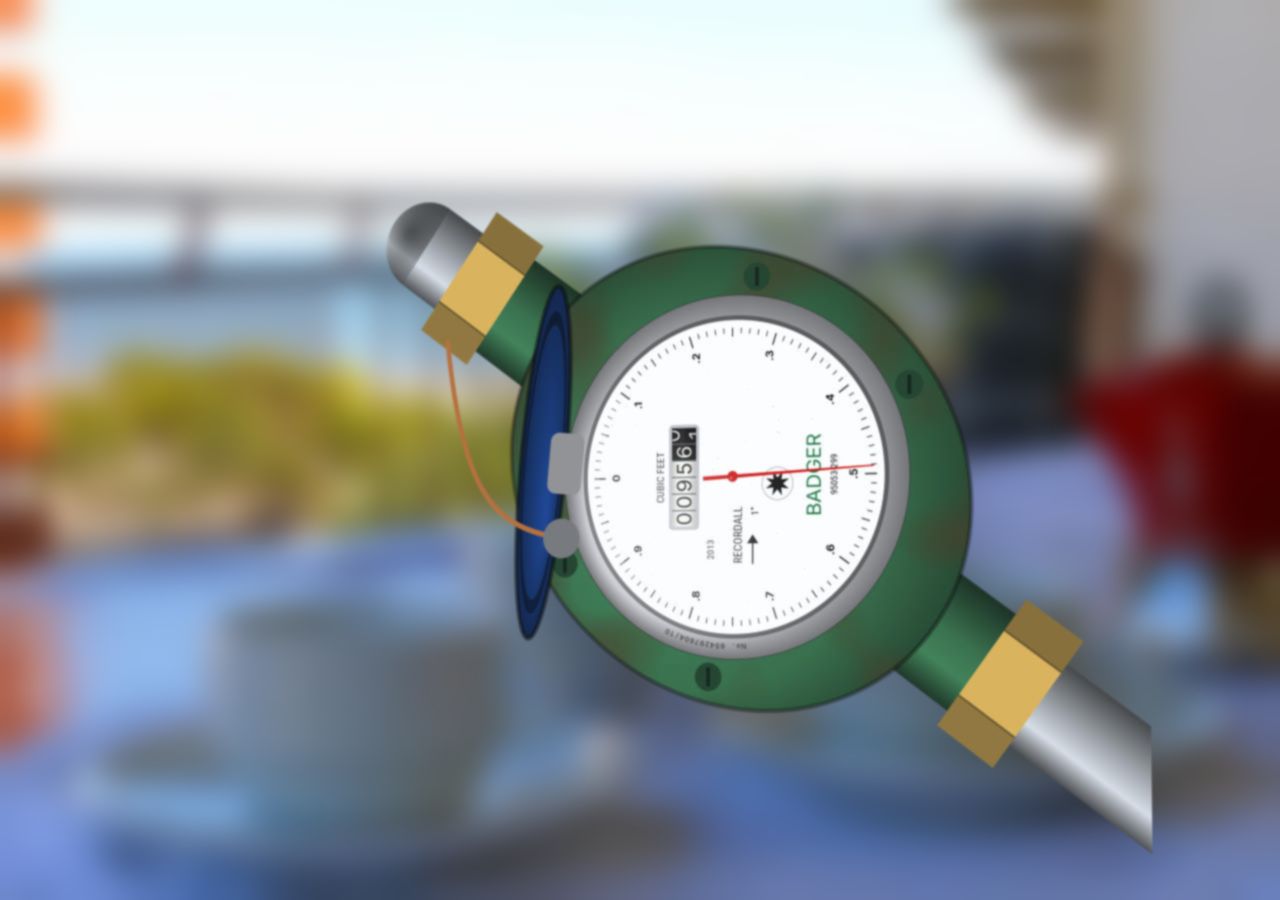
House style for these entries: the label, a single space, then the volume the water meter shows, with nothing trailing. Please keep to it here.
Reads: 9560.49 ft³
